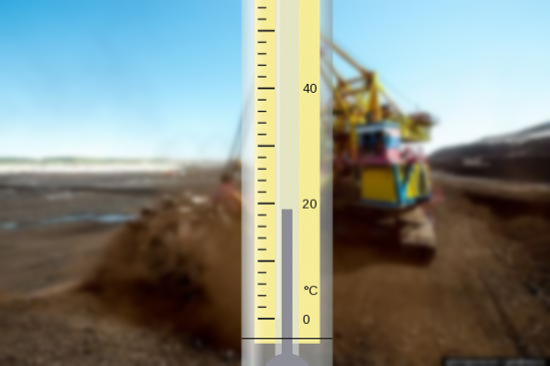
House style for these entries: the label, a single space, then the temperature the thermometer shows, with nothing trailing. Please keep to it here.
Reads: 19 °C
